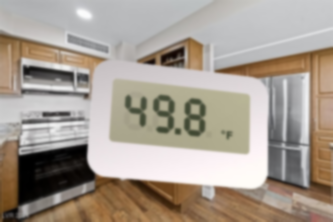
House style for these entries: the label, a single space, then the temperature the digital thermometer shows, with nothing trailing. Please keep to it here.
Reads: 49.8 °F
